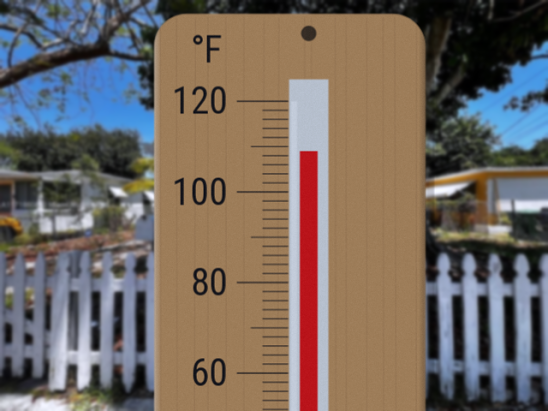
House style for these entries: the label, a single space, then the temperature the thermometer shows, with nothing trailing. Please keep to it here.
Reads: 109 °F
